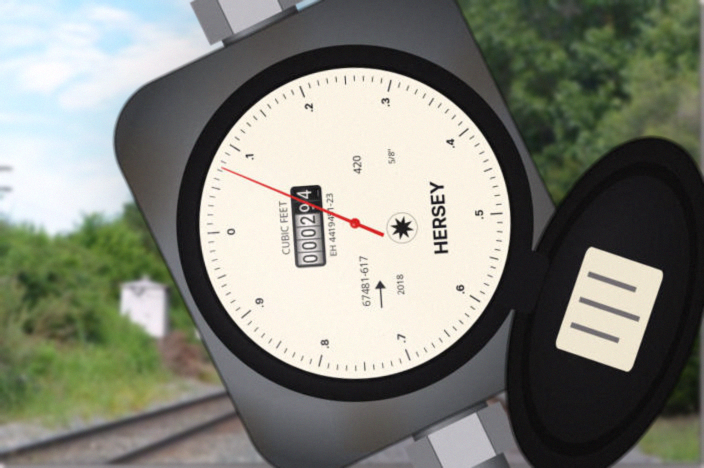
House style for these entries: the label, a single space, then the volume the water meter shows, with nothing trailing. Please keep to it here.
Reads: 294.07 ft³
